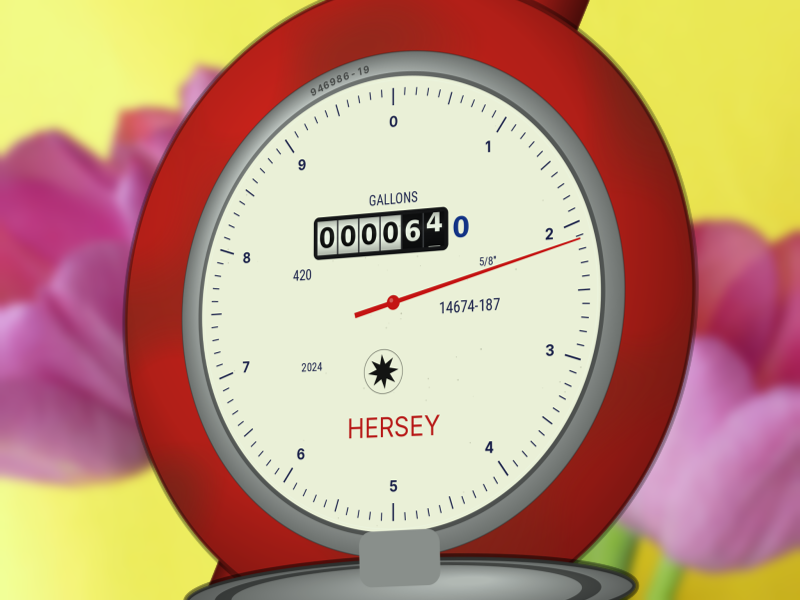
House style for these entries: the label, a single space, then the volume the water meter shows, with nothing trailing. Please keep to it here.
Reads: 642.1 gal
